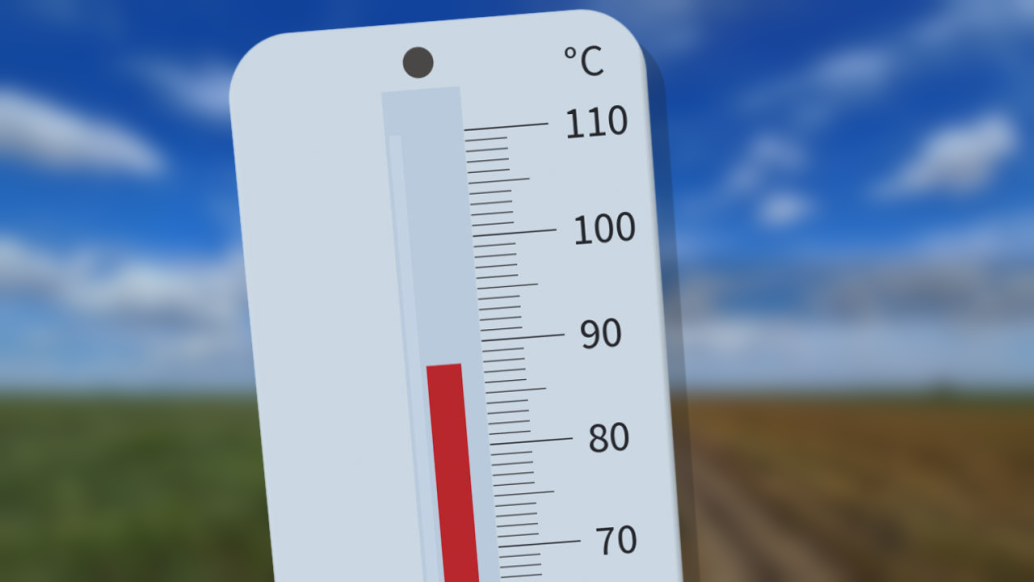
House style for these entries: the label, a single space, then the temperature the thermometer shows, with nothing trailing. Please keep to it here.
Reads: 88 °C
